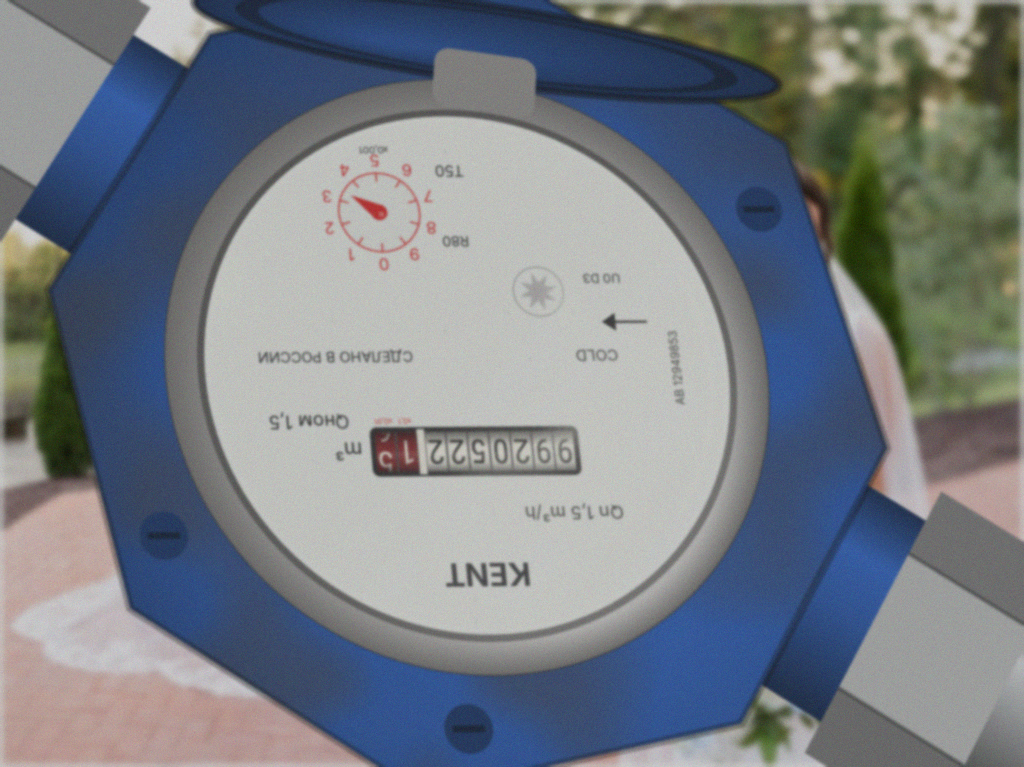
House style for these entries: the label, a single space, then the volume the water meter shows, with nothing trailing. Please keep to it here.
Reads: 9920522.153 m³
